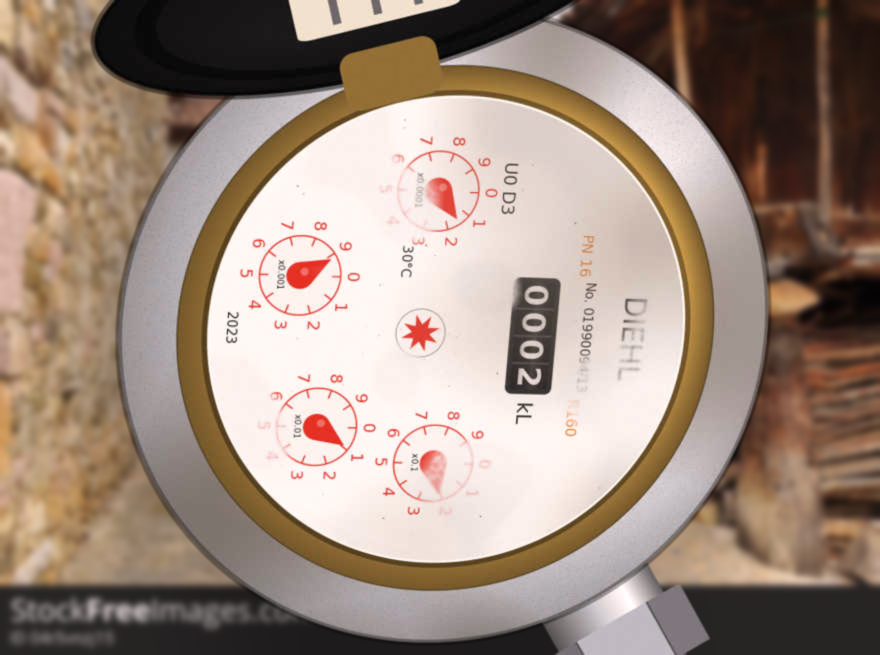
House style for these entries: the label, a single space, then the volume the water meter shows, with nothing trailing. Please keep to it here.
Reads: 2.2091 kL
